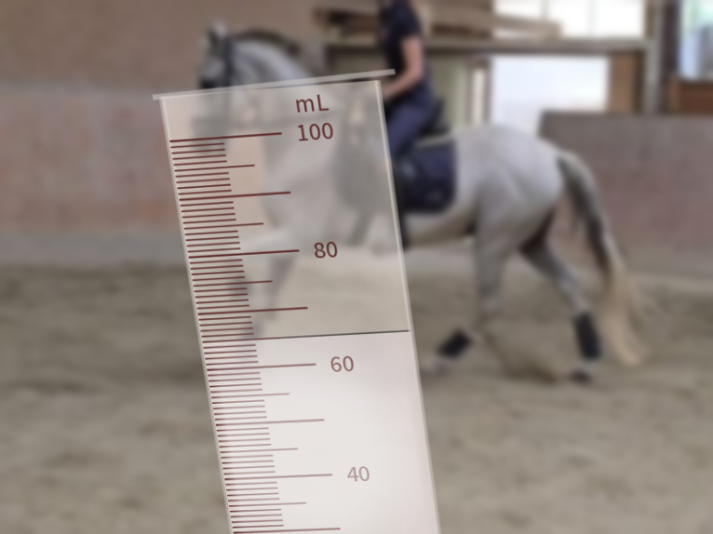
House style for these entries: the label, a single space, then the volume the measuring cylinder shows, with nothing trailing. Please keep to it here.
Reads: 65 mL
